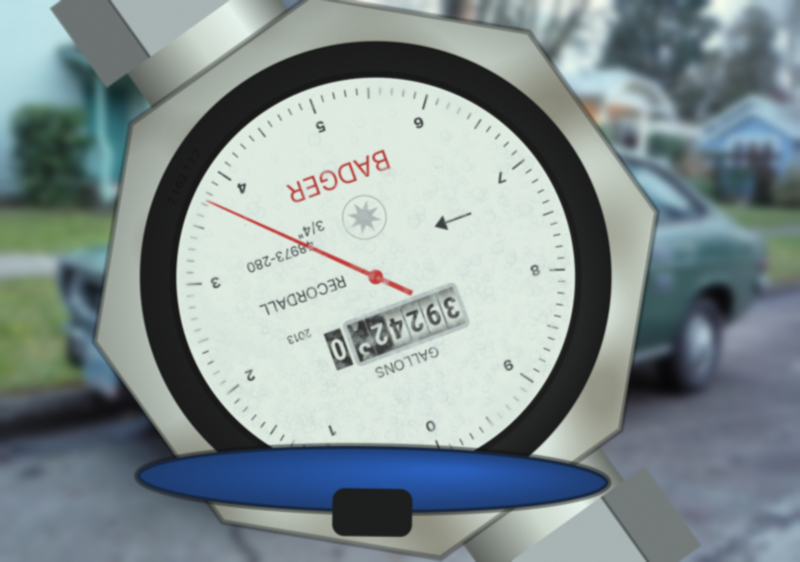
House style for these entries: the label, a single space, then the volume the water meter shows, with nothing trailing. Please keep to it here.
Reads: 3924233.7 gal
